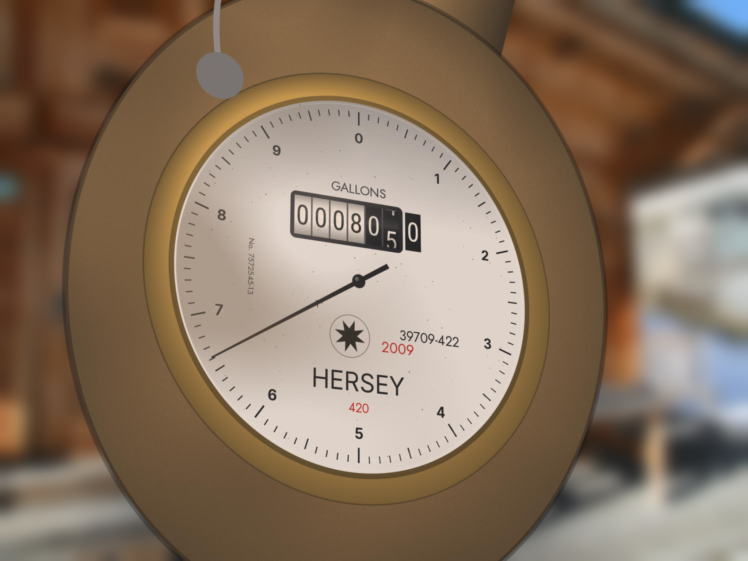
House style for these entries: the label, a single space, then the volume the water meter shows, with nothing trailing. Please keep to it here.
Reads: 8046.6 gal
